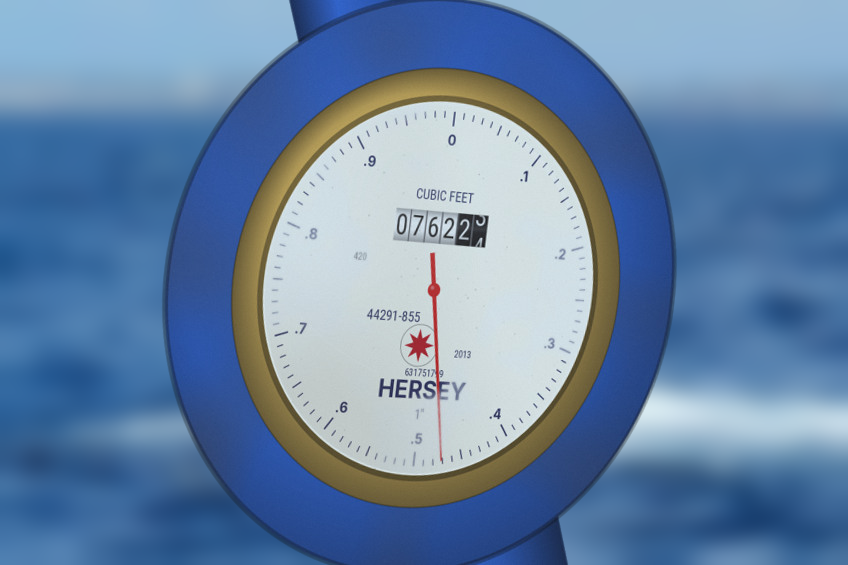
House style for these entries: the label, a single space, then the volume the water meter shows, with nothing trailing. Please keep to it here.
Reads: 76223.47 ft³
